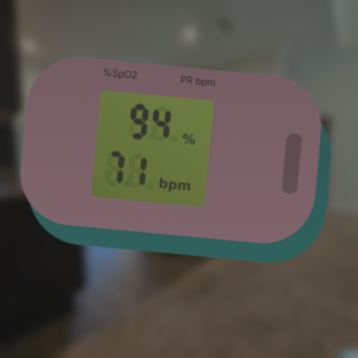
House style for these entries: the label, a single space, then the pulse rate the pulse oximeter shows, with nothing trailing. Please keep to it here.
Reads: 71 bpm
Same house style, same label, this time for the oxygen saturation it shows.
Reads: 94 %
